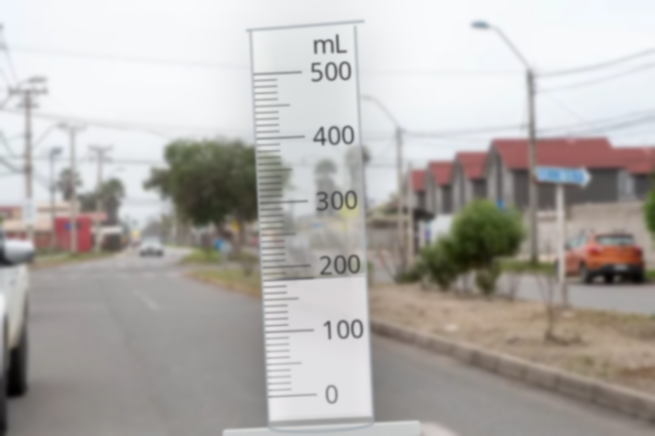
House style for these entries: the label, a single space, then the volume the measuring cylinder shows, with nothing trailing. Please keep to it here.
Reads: 180 mL
